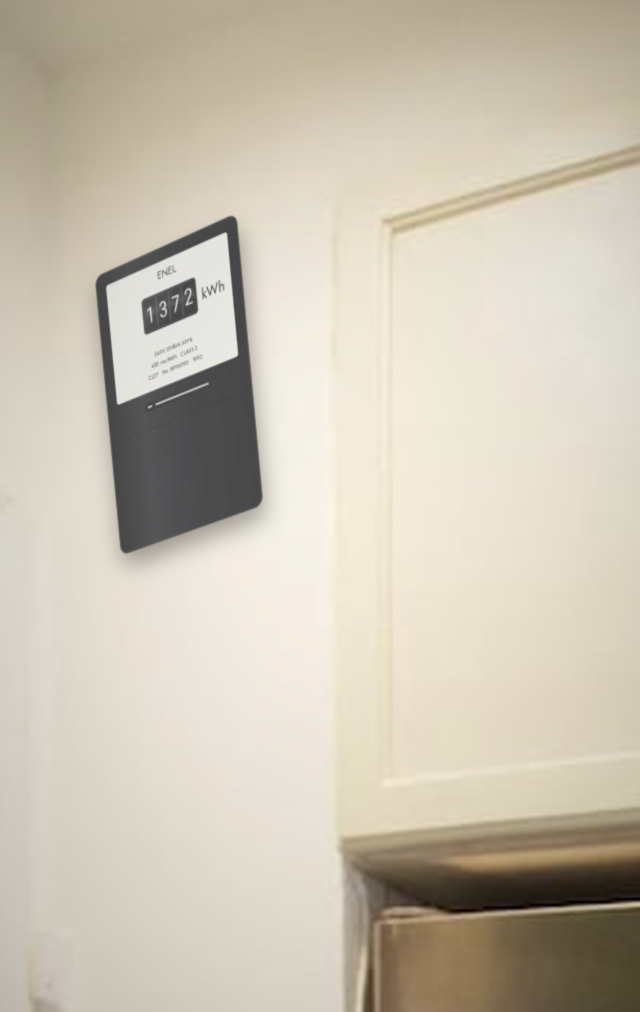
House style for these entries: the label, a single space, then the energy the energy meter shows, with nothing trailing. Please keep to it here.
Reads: 1372 kWh
